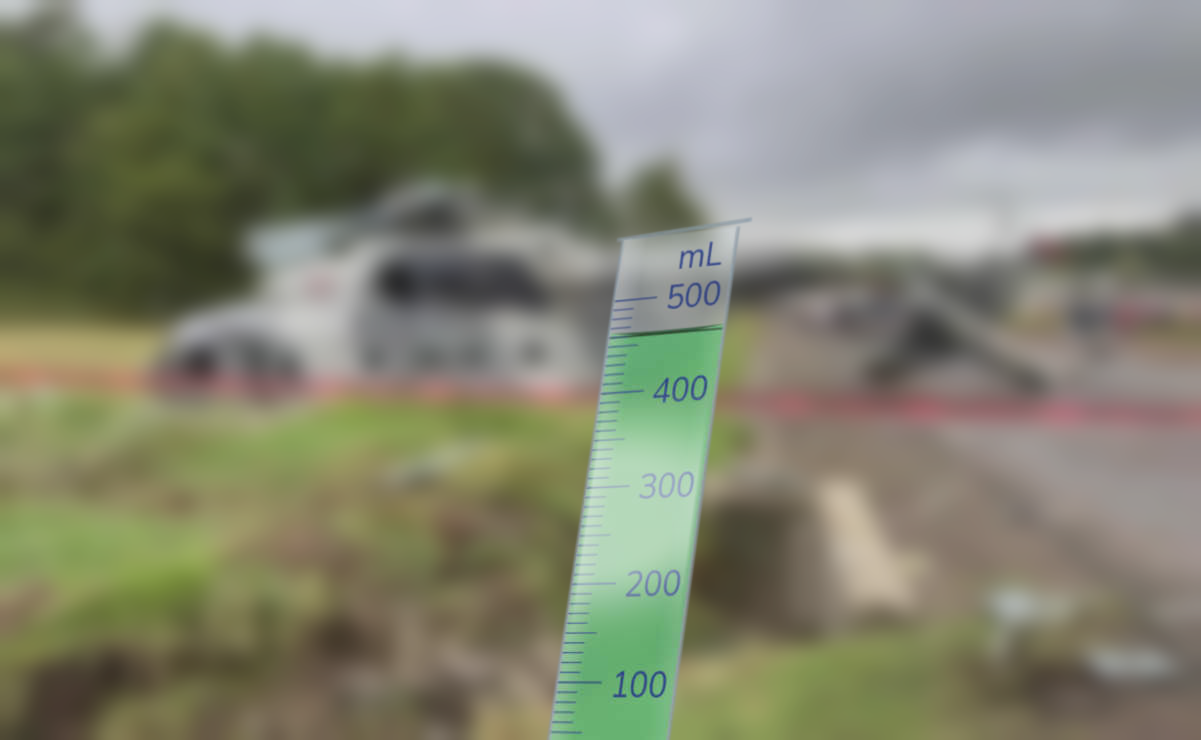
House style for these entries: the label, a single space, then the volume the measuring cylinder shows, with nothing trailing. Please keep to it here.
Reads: 460 mL
